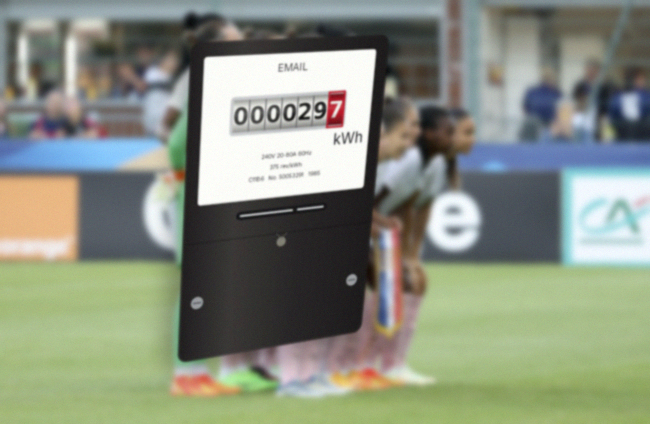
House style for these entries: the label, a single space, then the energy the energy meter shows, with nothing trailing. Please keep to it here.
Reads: 29.7 kWh
